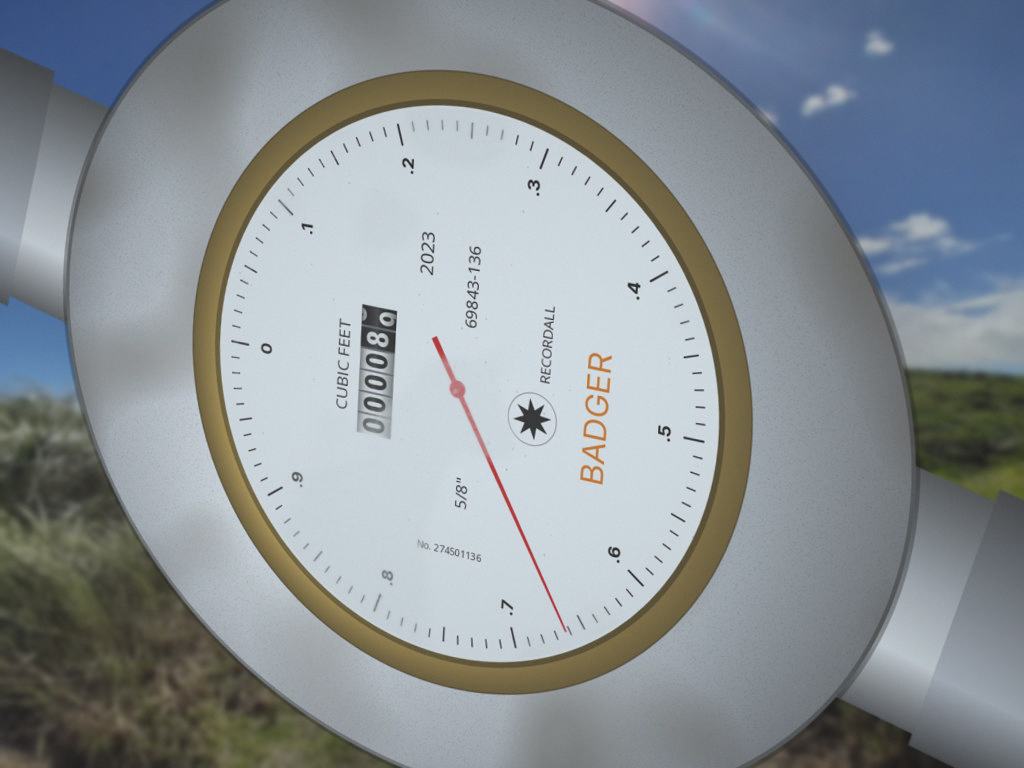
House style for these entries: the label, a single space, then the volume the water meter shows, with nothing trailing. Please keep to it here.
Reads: 88.66 ft³
